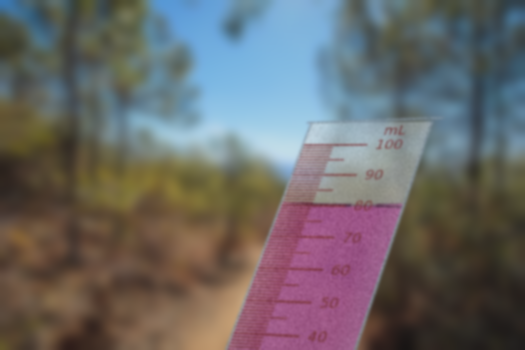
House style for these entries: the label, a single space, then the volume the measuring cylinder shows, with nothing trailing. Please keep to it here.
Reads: 80 mL
